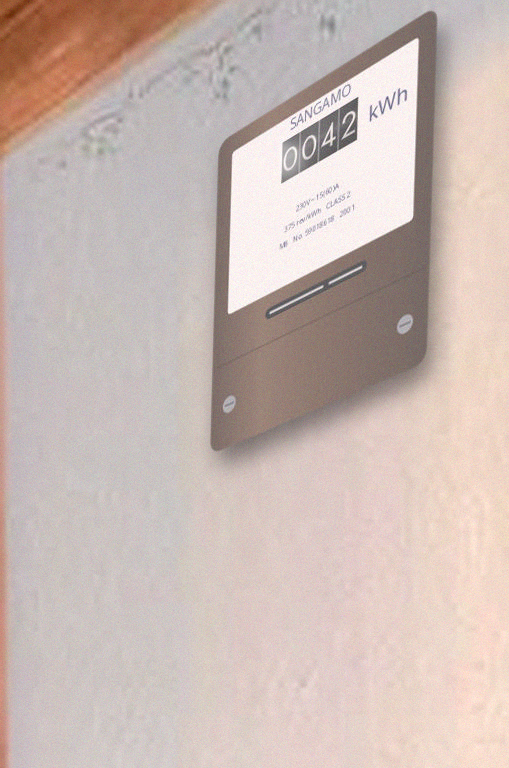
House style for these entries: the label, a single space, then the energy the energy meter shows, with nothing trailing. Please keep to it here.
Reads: 42 kWh
